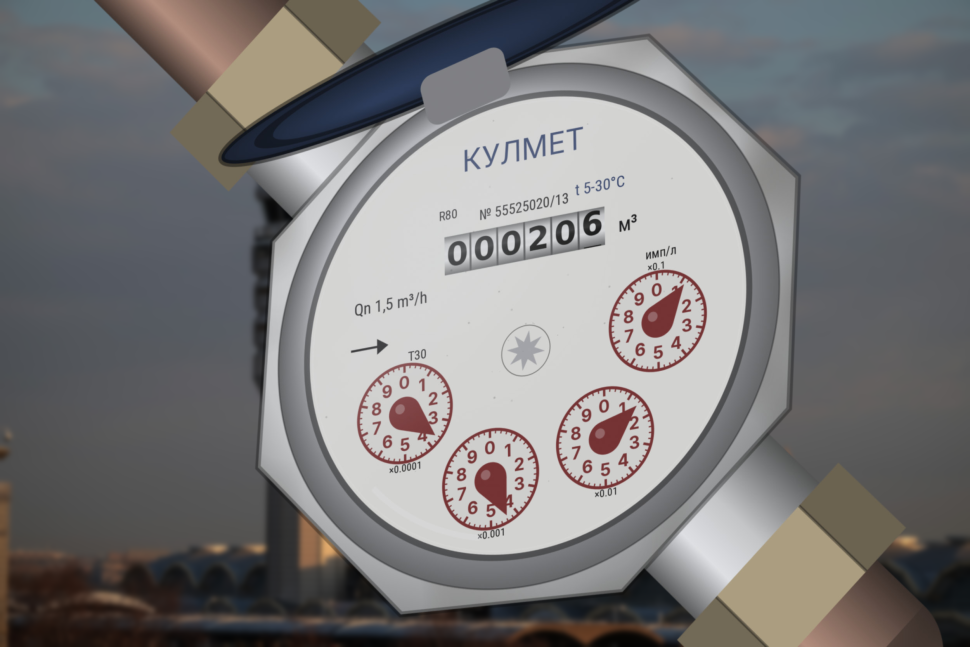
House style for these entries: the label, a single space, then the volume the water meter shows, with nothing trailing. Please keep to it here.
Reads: 206.1143 m³
